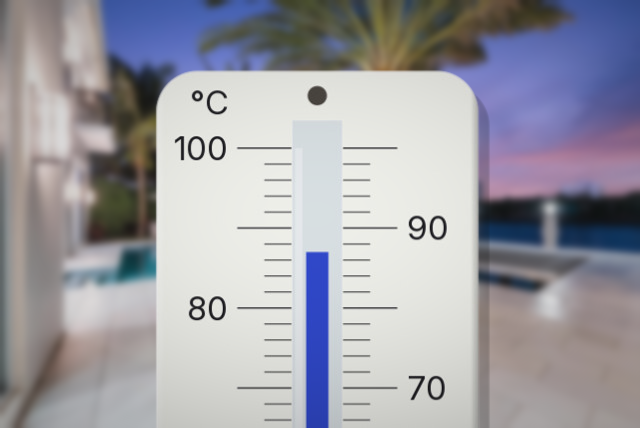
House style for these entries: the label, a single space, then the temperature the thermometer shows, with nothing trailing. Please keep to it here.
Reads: 87 °C
